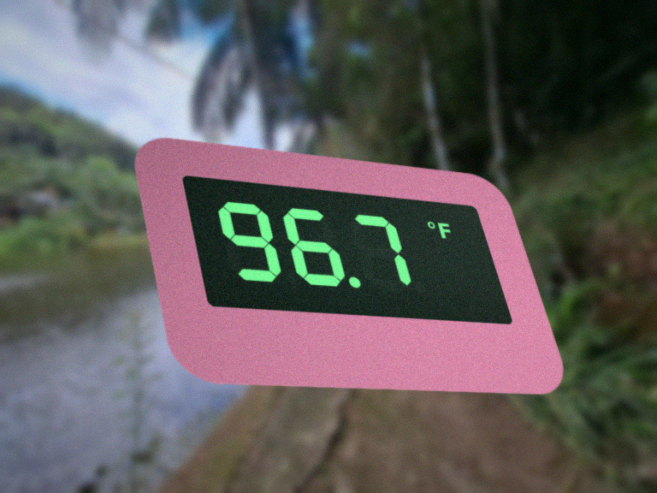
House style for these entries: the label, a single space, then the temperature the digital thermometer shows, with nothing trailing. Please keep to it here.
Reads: 96.7 °F
